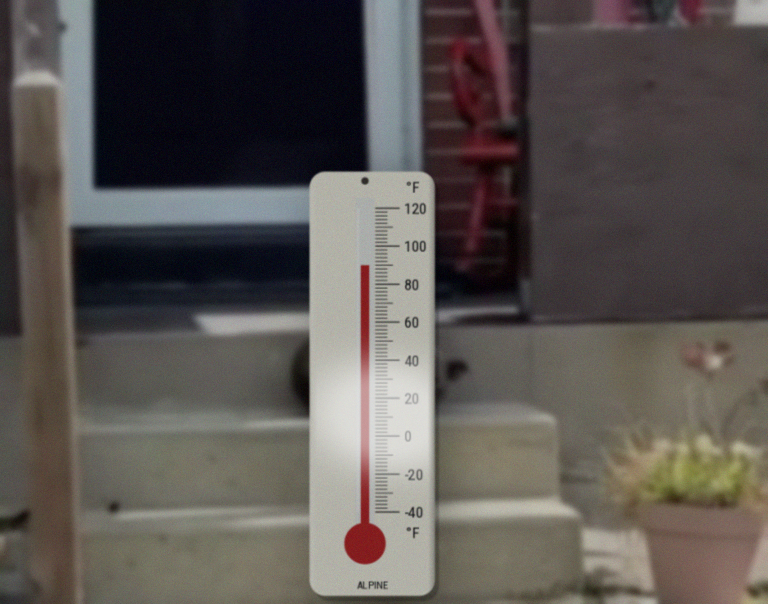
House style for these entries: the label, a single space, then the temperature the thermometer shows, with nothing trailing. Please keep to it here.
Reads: 90 °F
